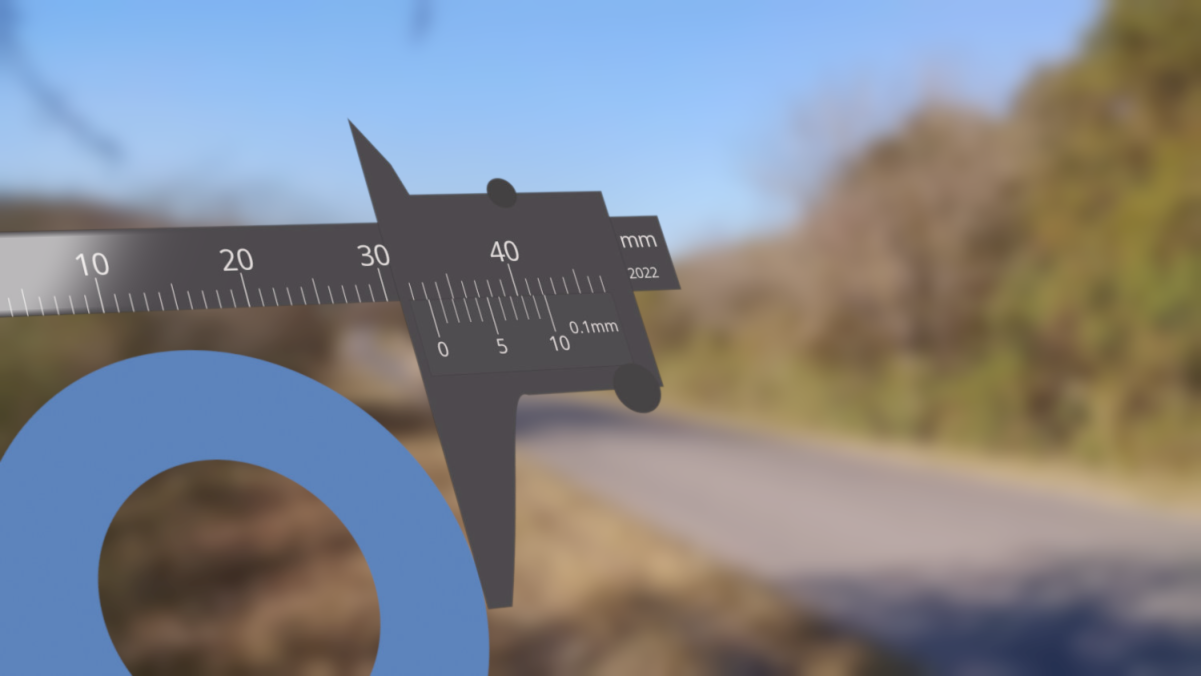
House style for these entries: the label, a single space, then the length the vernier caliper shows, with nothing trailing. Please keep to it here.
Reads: 33.1 mm
